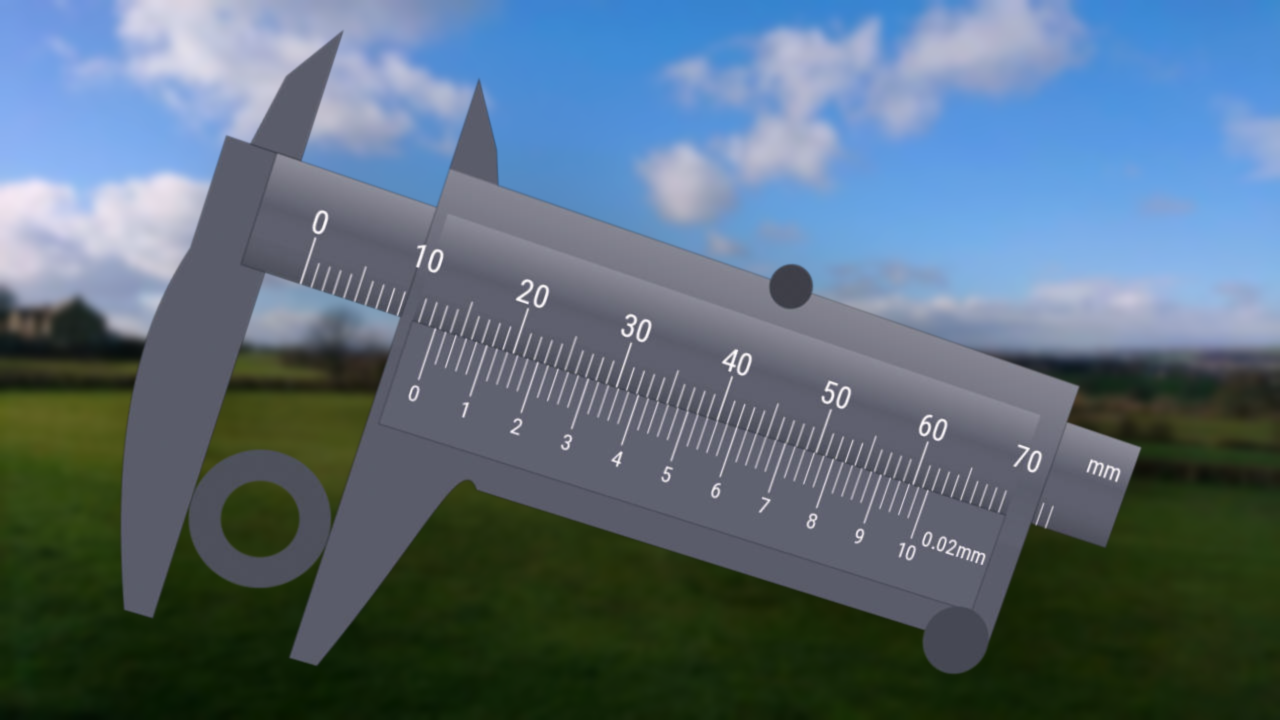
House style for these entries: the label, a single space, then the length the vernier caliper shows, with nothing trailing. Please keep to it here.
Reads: 12.6 mm
